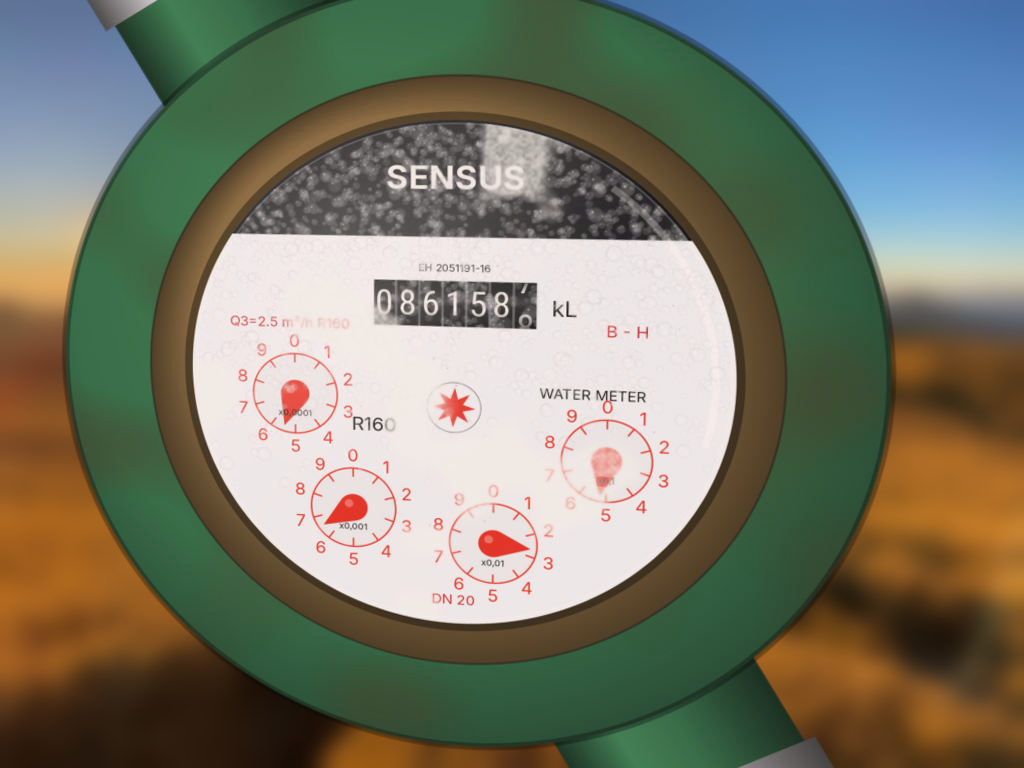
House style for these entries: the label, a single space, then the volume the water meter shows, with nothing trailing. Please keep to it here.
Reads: 861587.5265 kL
